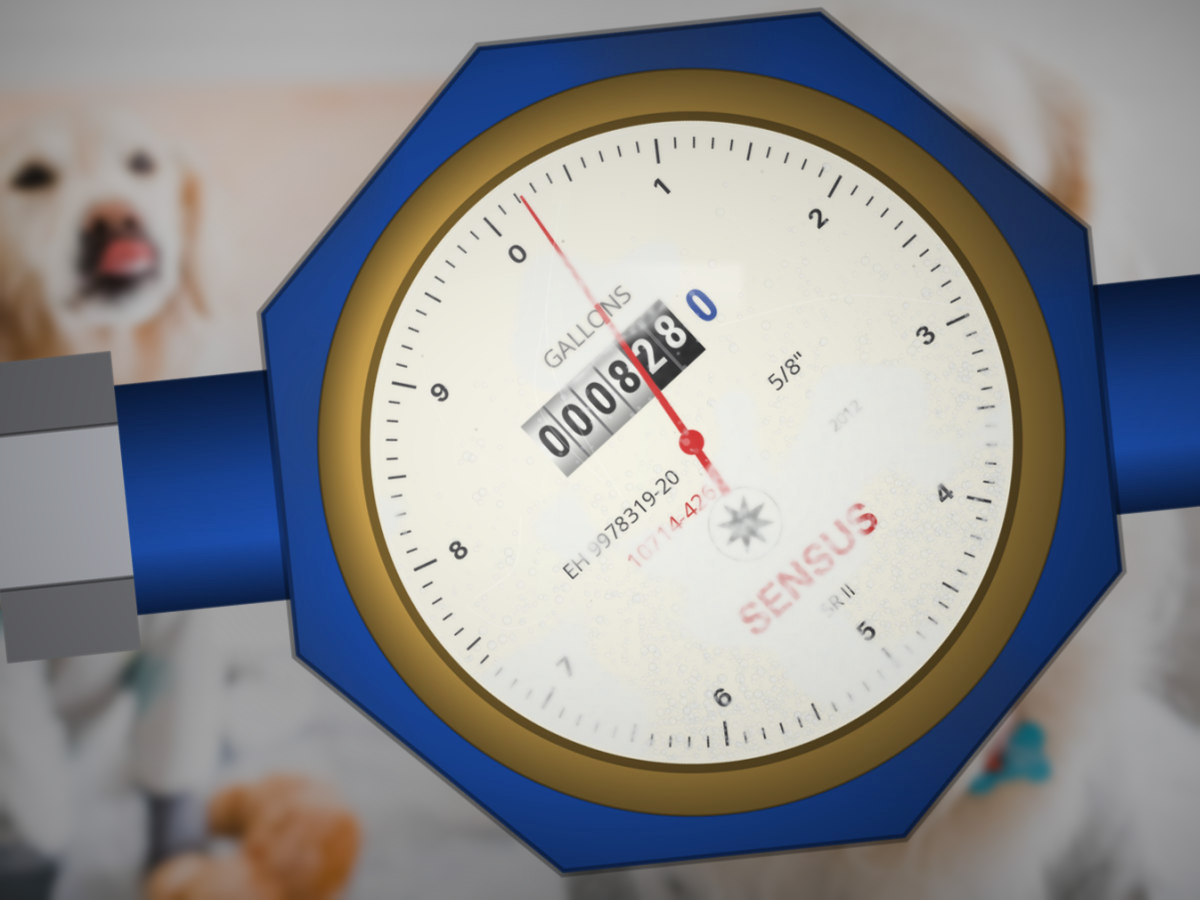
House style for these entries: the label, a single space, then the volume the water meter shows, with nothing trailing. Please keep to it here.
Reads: 8280.2 gal
